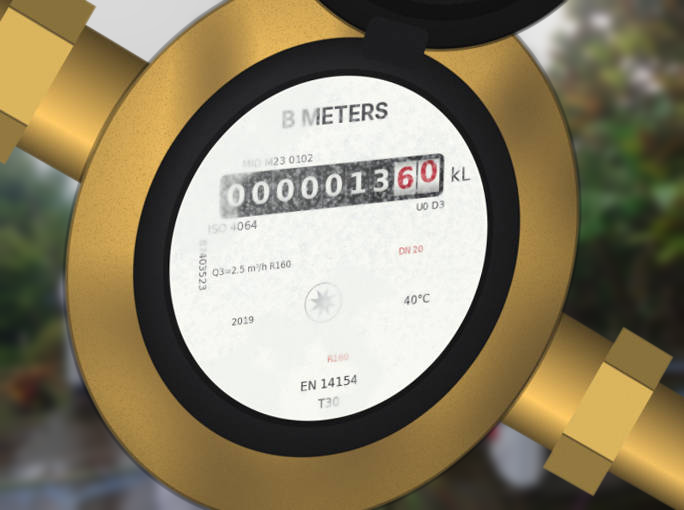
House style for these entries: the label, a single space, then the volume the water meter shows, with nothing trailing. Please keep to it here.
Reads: 13.60 kL
